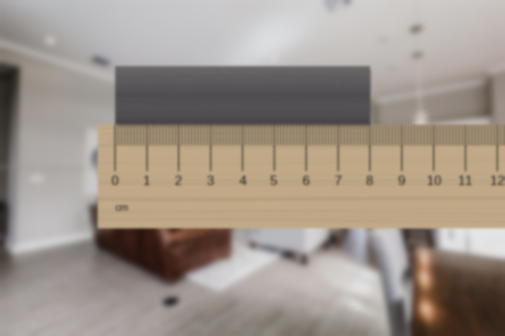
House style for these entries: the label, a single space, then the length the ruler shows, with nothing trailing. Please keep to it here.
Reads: 8 cm
